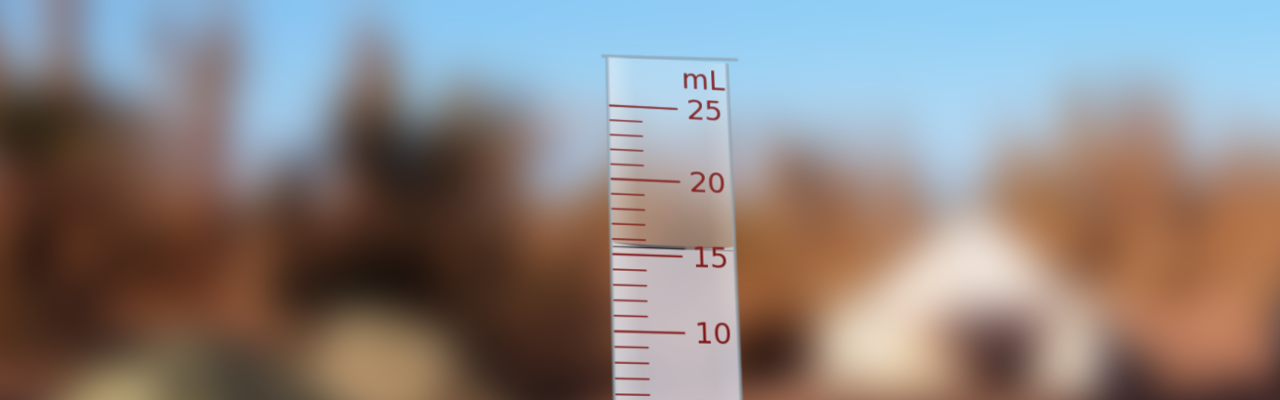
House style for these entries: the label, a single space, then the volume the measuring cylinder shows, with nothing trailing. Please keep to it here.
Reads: 15.5 mL
